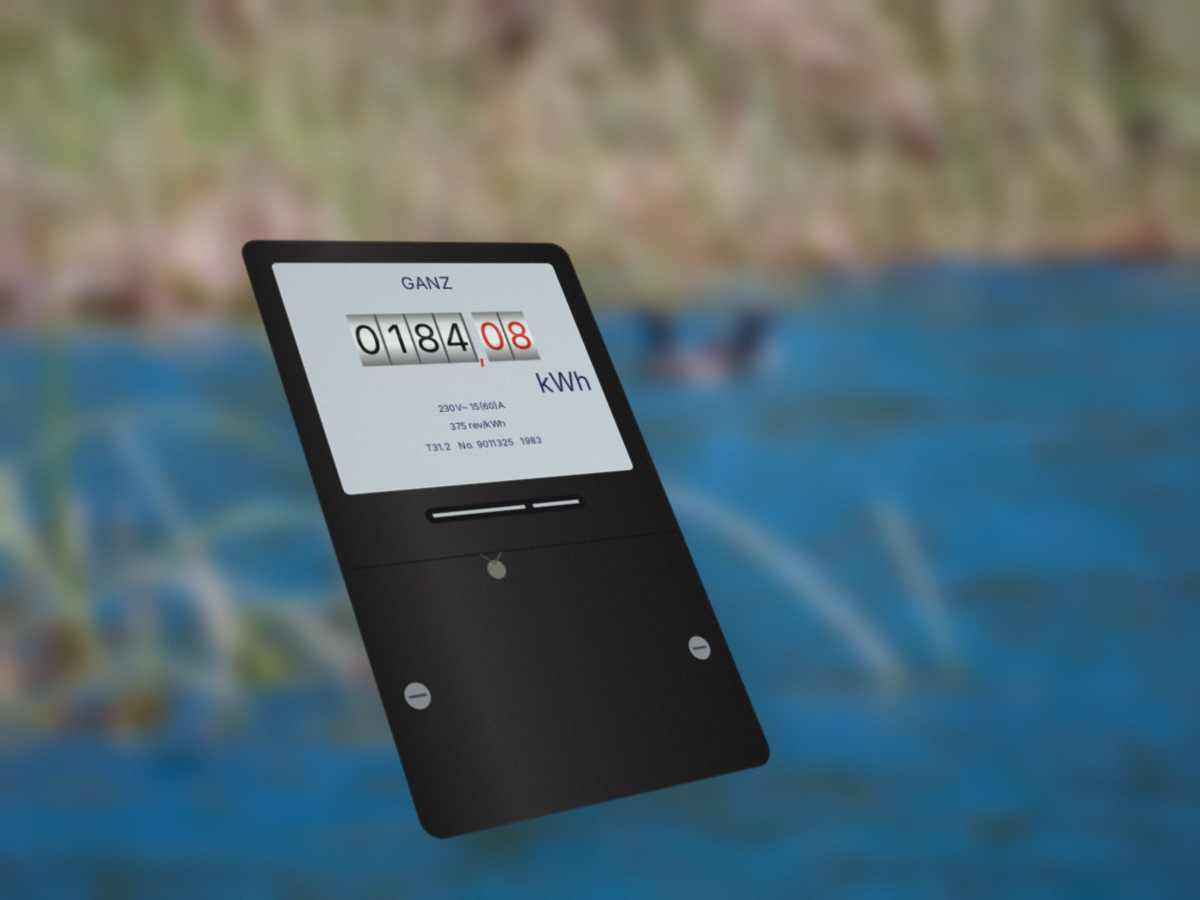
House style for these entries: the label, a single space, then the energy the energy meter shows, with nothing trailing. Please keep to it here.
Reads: 184.08 kWh
